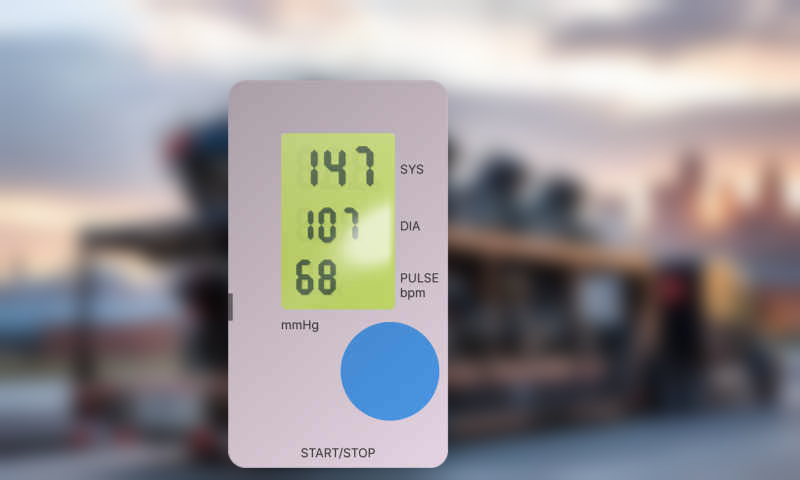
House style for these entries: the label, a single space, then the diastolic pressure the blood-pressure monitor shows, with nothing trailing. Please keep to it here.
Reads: 107 mmHg
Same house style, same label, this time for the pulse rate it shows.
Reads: 68 bpm
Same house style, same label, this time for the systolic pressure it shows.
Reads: 147 mmHg
